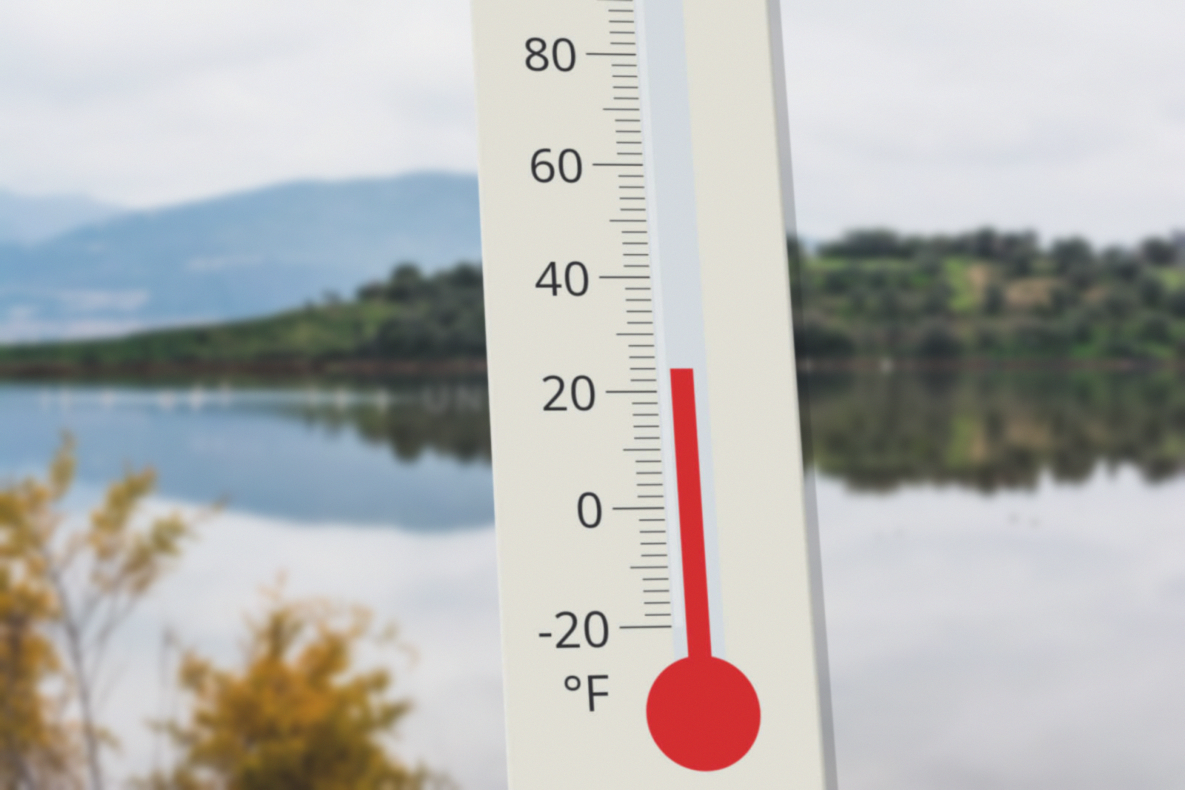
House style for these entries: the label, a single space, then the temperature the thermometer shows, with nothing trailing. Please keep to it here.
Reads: 24 °F
